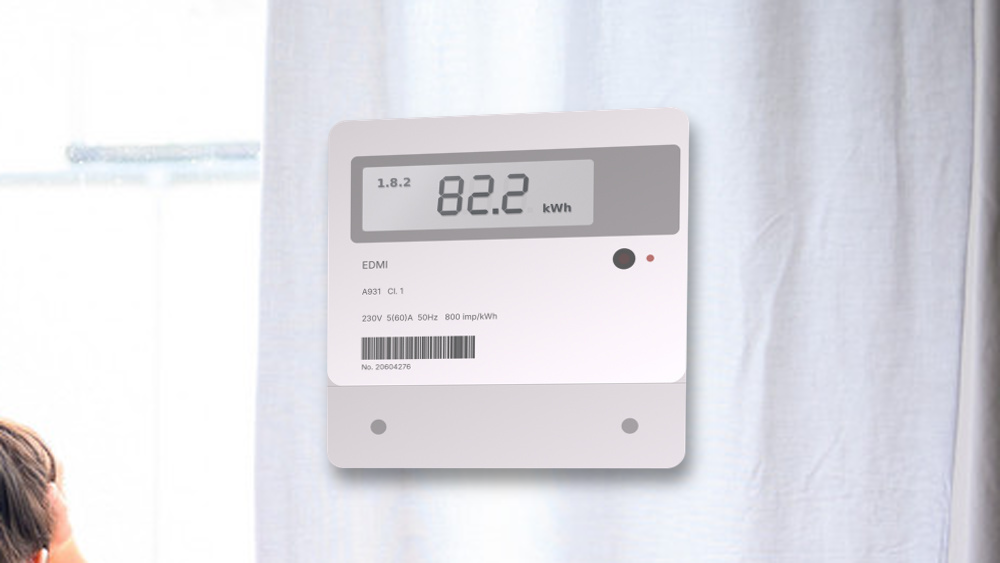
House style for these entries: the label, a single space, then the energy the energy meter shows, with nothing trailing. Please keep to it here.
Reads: 82.2 kWh
